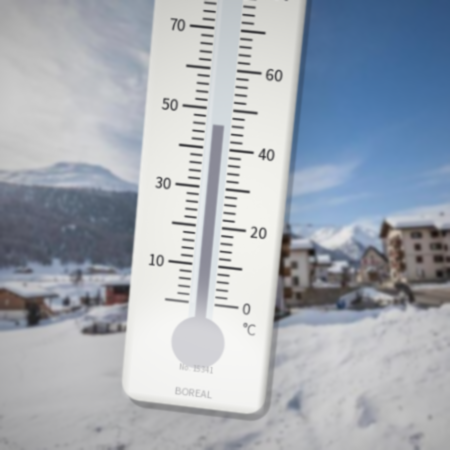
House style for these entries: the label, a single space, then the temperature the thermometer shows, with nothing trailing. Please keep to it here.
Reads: 46 °C
